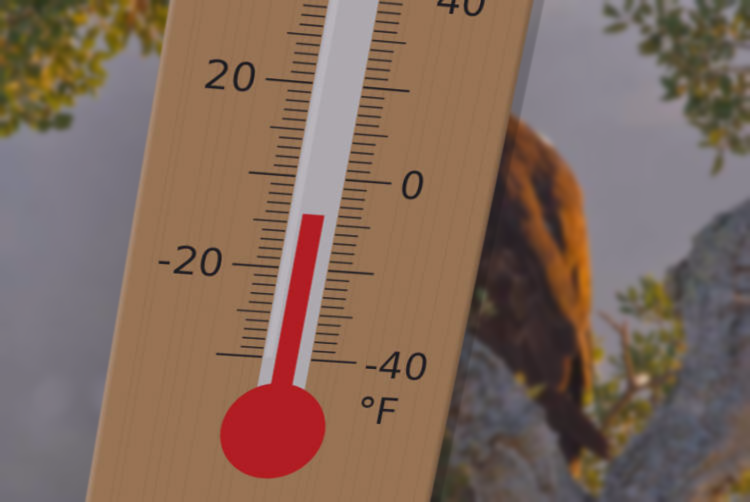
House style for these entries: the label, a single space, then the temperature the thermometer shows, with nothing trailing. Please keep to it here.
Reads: -8 °F
